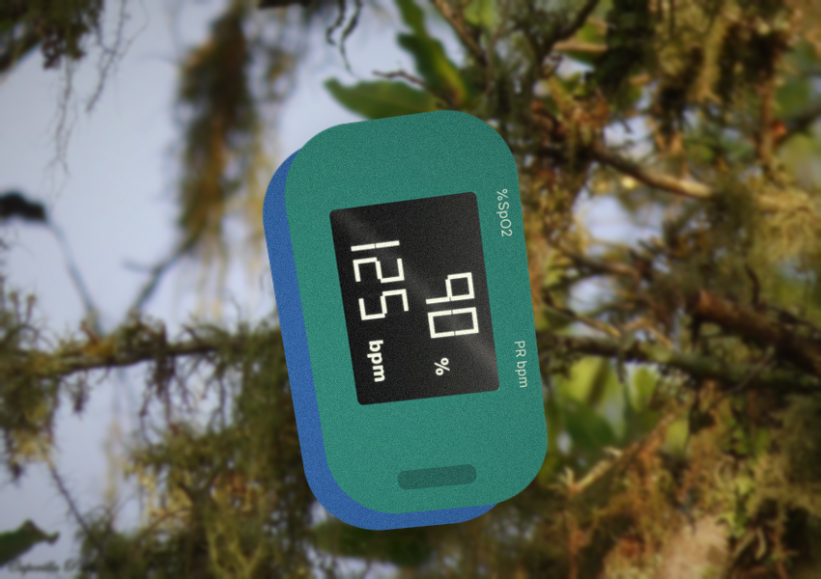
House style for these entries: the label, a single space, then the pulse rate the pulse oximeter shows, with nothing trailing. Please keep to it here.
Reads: 125 bpm
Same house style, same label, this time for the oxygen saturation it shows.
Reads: 90 %
